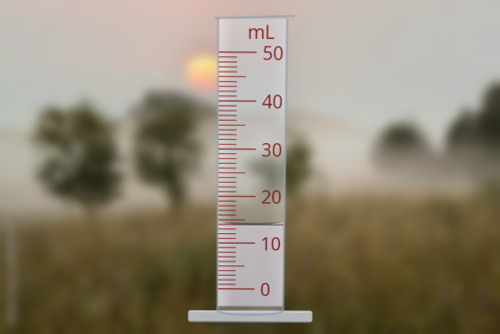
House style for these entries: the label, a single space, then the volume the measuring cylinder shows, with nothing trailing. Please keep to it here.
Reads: 14 mL
